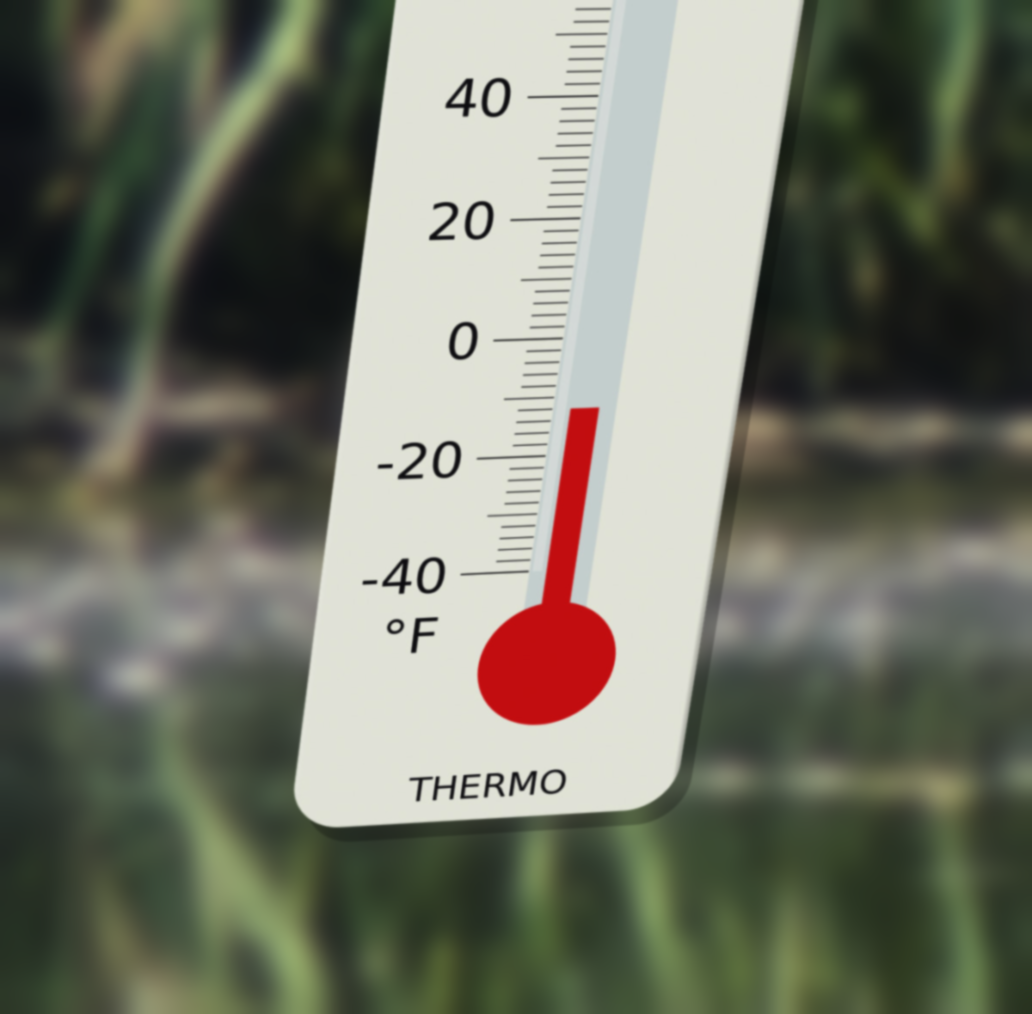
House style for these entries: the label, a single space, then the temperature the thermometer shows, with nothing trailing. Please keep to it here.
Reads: -12 °F
